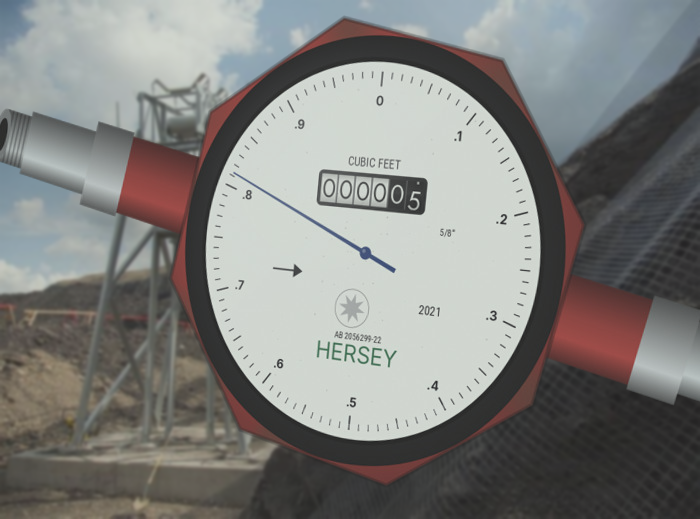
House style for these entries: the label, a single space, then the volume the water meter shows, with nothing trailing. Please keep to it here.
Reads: 4.81 ft³
